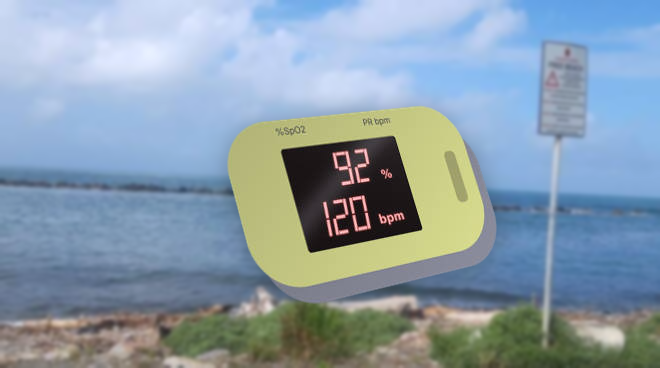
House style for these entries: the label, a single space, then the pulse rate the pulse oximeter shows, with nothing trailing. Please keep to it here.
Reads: 120 bpm
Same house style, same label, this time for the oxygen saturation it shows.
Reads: 92 %
